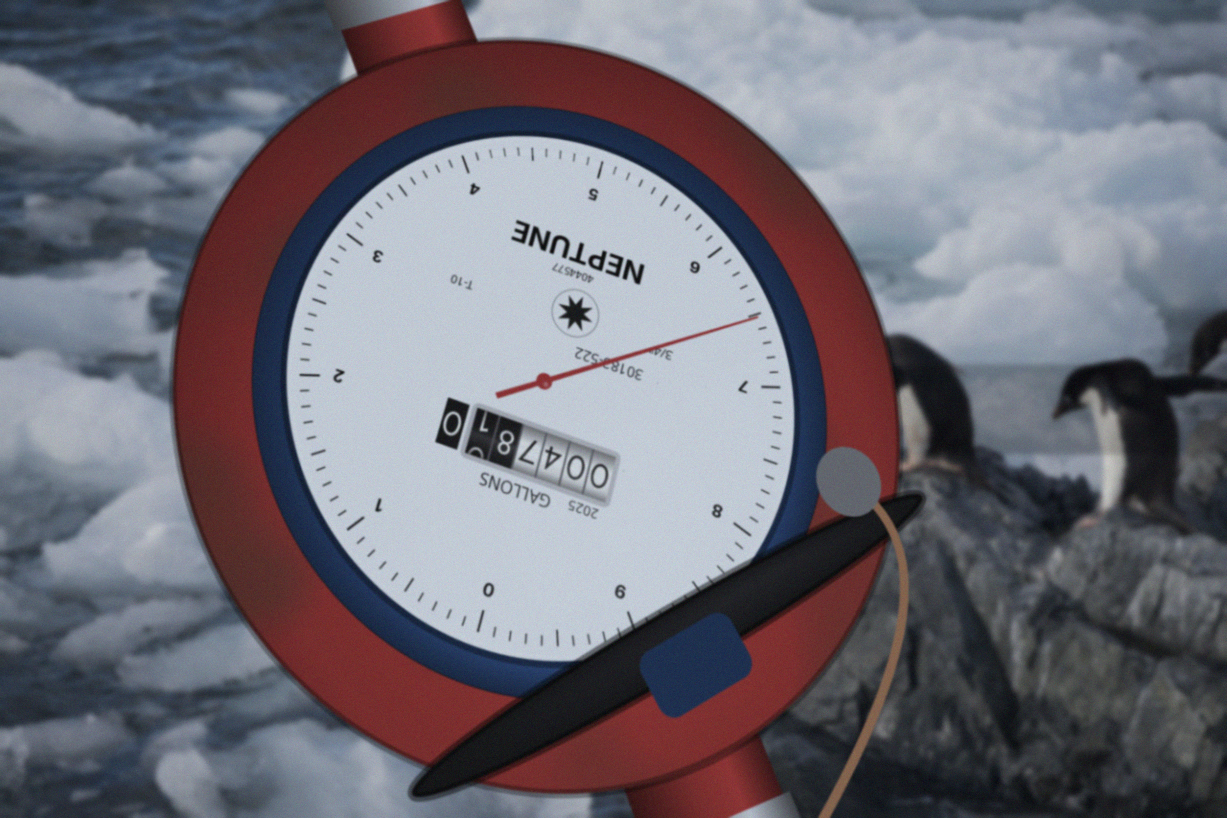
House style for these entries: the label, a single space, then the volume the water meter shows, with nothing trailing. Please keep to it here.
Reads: 47806.5 gal
